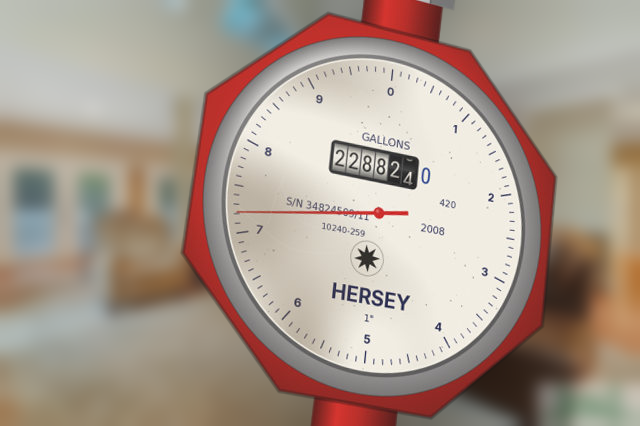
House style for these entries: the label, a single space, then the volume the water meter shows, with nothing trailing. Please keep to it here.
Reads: 2288237.2 gal
